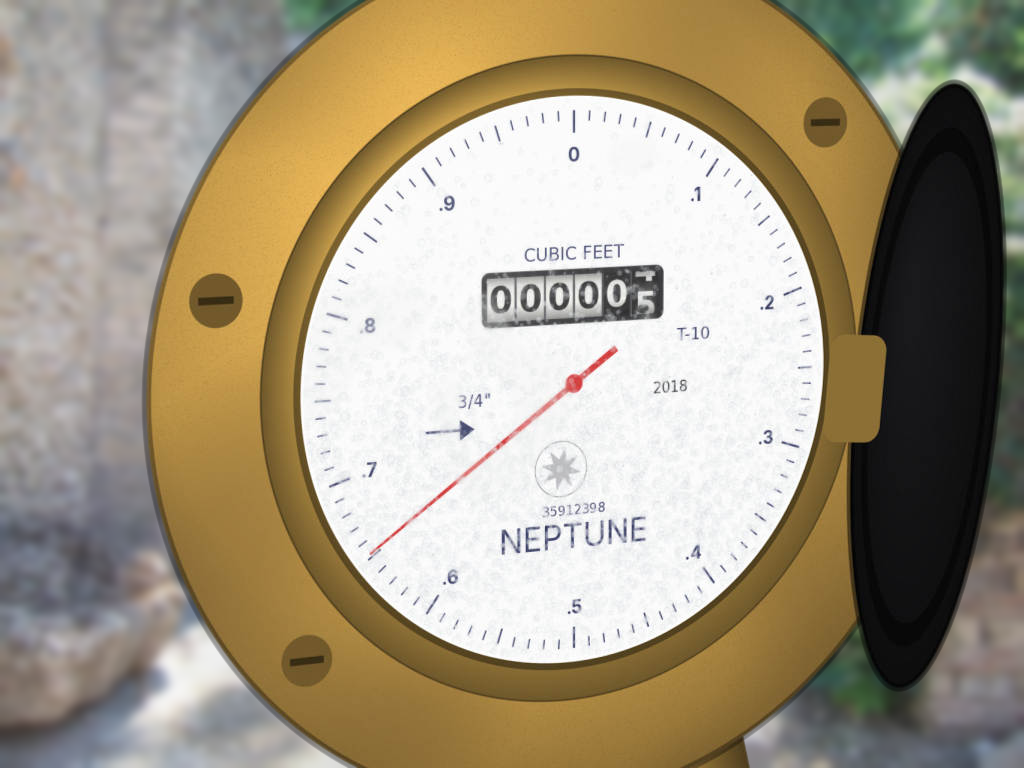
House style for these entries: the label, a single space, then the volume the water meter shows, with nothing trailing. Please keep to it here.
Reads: 4.65 ft³
